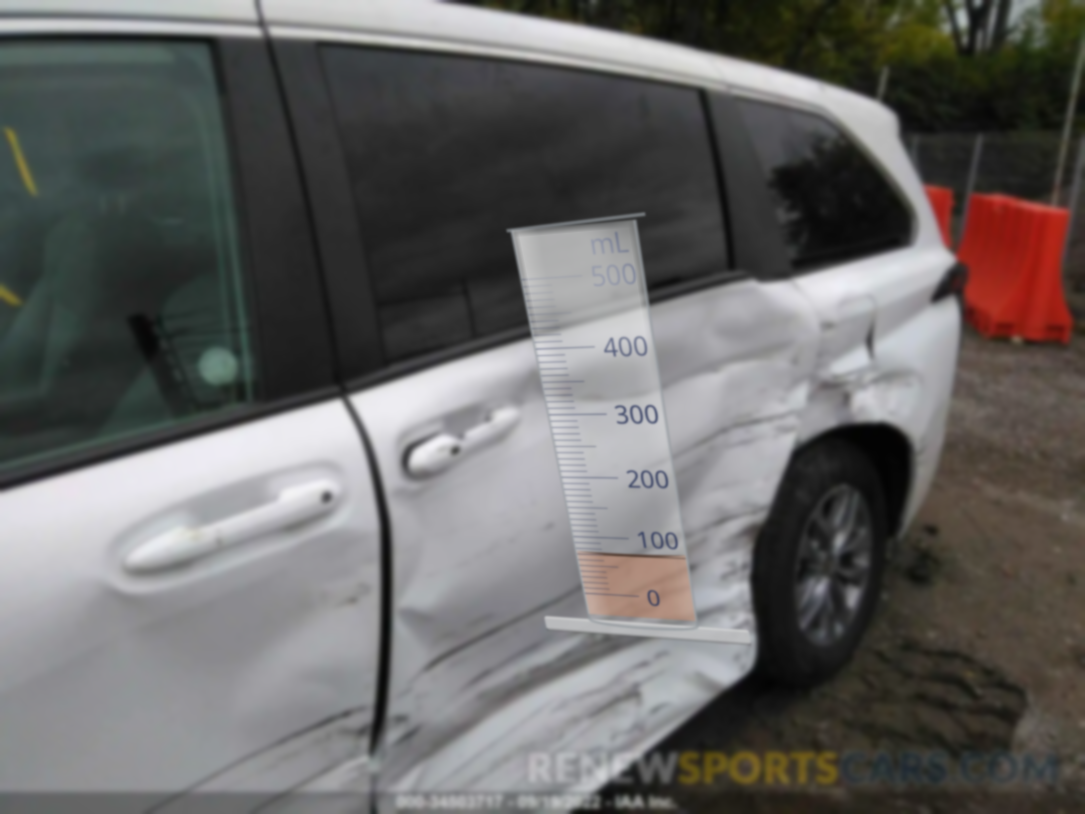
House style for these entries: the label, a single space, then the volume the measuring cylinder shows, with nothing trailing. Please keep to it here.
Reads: 70 mL
